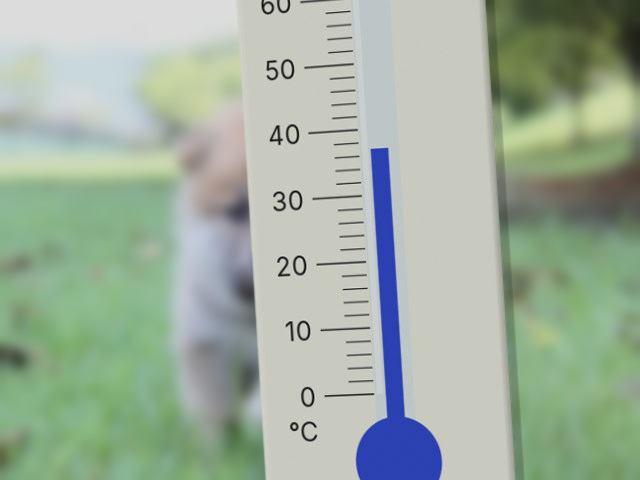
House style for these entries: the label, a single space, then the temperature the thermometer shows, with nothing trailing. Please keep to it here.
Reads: 37 °C
